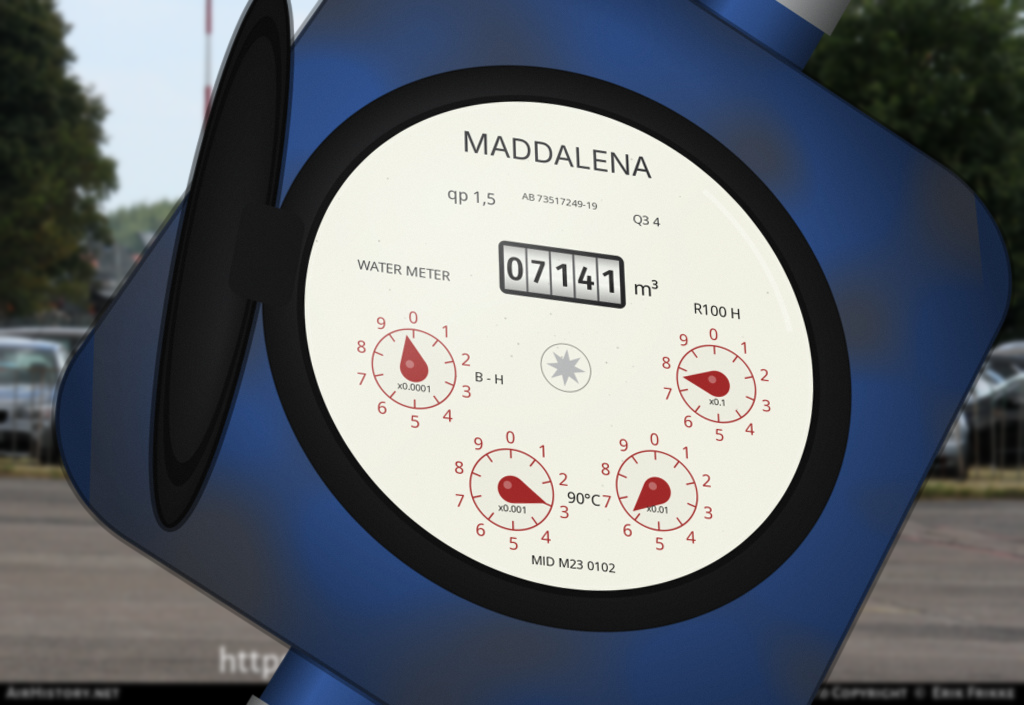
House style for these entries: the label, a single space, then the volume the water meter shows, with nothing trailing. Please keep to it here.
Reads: 7141.7629 m³
